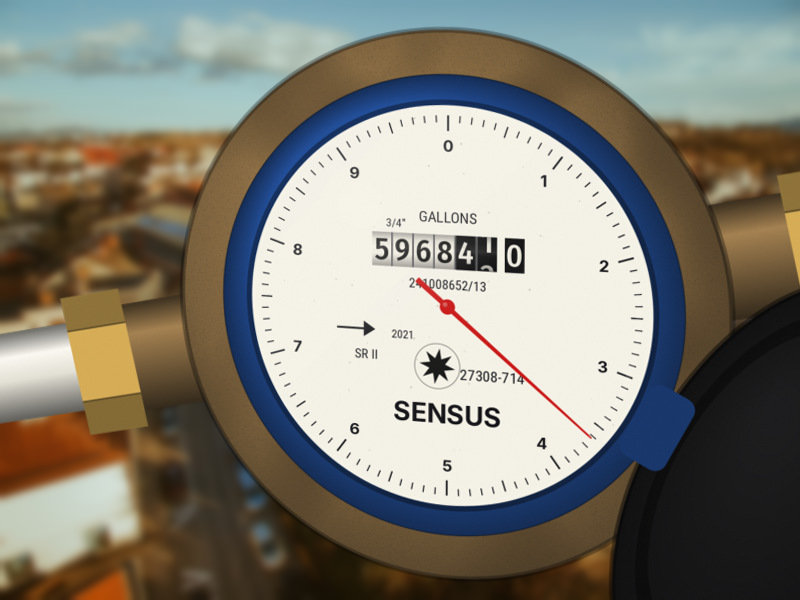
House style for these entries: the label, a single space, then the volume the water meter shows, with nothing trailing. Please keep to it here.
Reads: 5968413.6 gal
